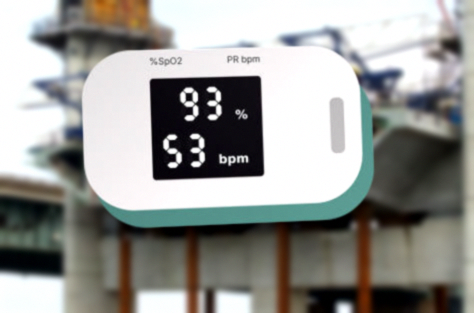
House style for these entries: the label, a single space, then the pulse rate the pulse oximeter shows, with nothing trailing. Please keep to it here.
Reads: 53 bpm
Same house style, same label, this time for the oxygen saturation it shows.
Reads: 93 %
